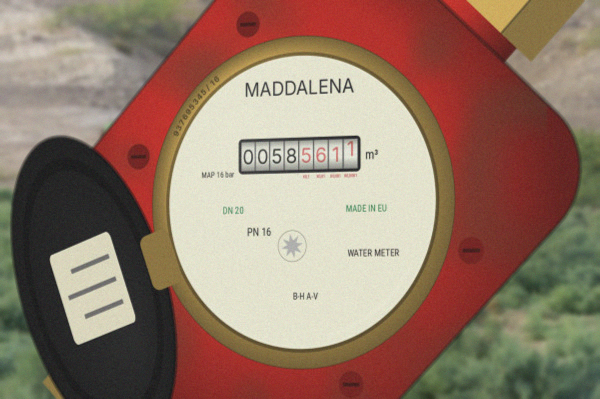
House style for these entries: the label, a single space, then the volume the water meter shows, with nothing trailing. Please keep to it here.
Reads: 58.5611 m³
